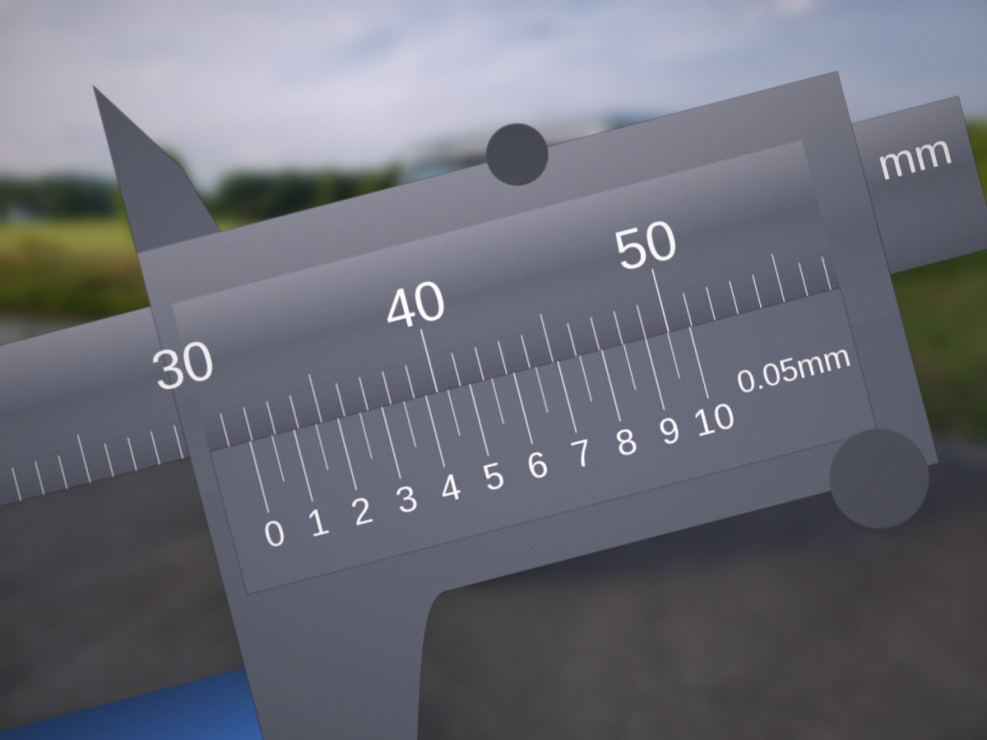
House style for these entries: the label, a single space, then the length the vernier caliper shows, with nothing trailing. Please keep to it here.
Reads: 31.90 mm
